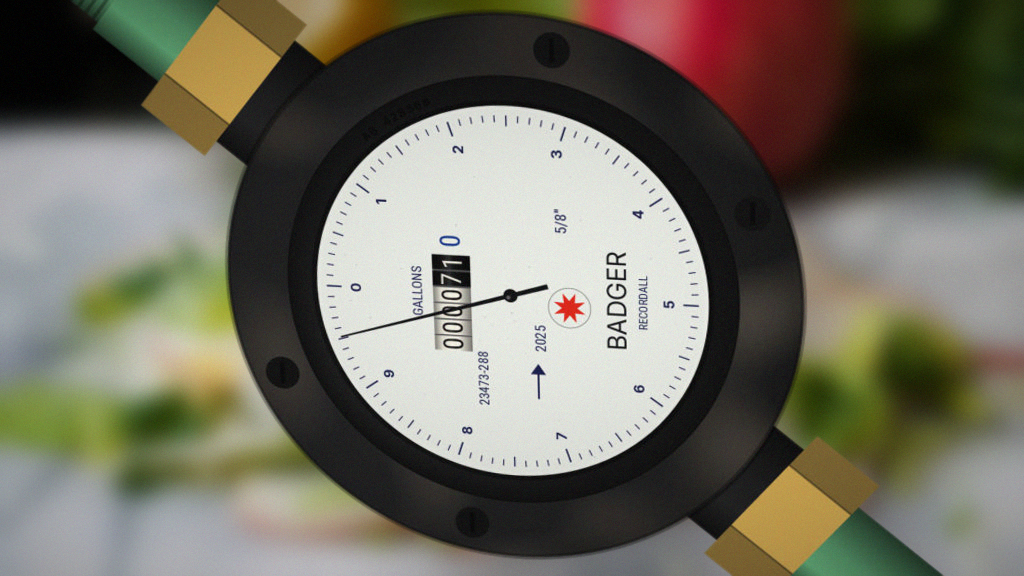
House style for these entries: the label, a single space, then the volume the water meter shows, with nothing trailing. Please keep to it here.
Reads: 709.5 gal
